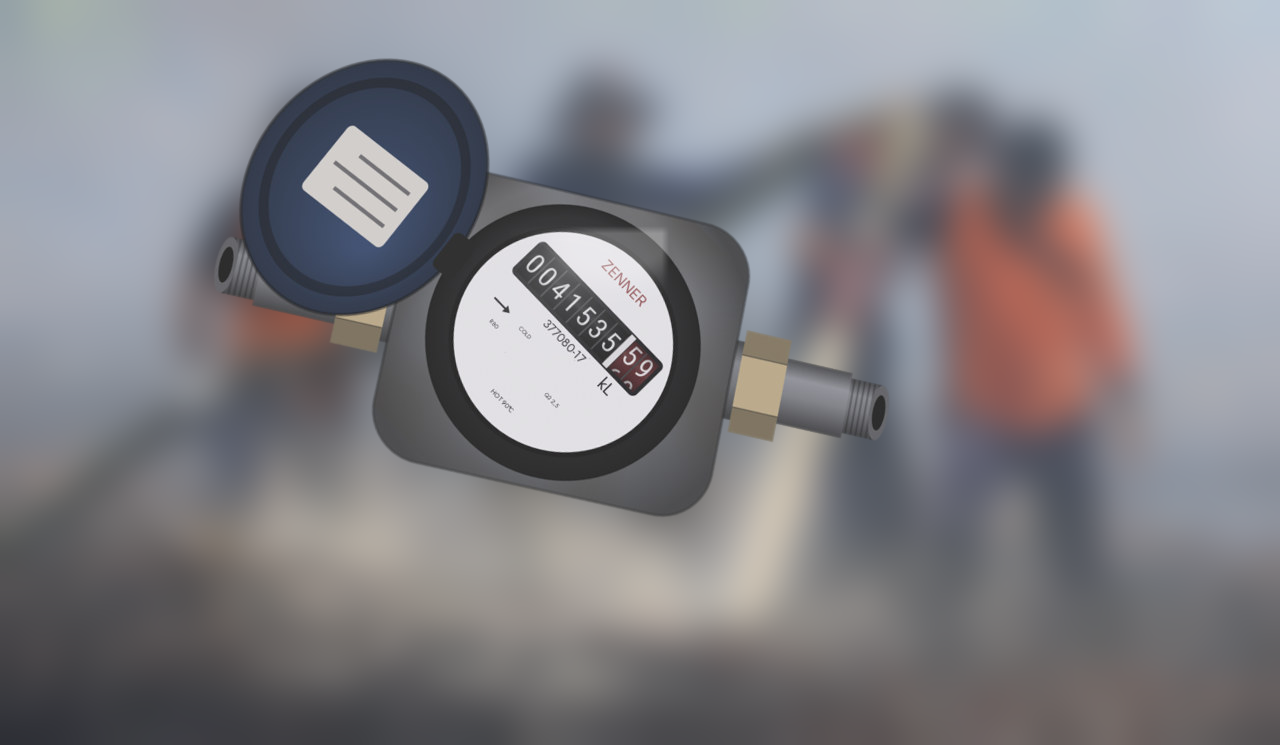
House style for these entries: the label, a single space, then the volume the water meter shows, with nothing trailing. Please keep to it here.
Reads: 41535.59 kL
